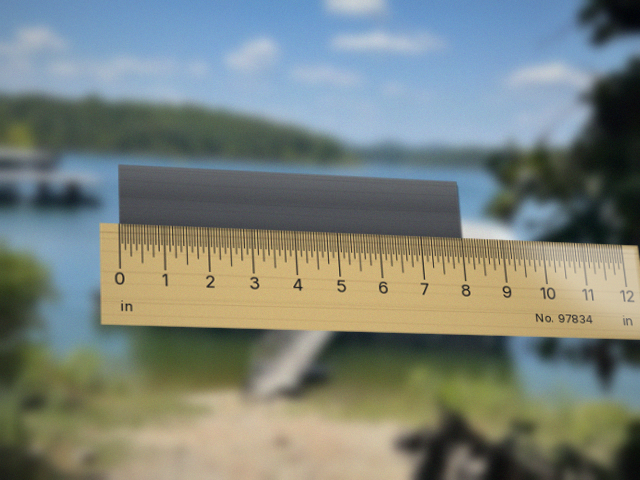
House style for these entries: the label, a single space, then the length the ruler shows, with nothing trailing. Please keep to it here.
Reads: 8 in
